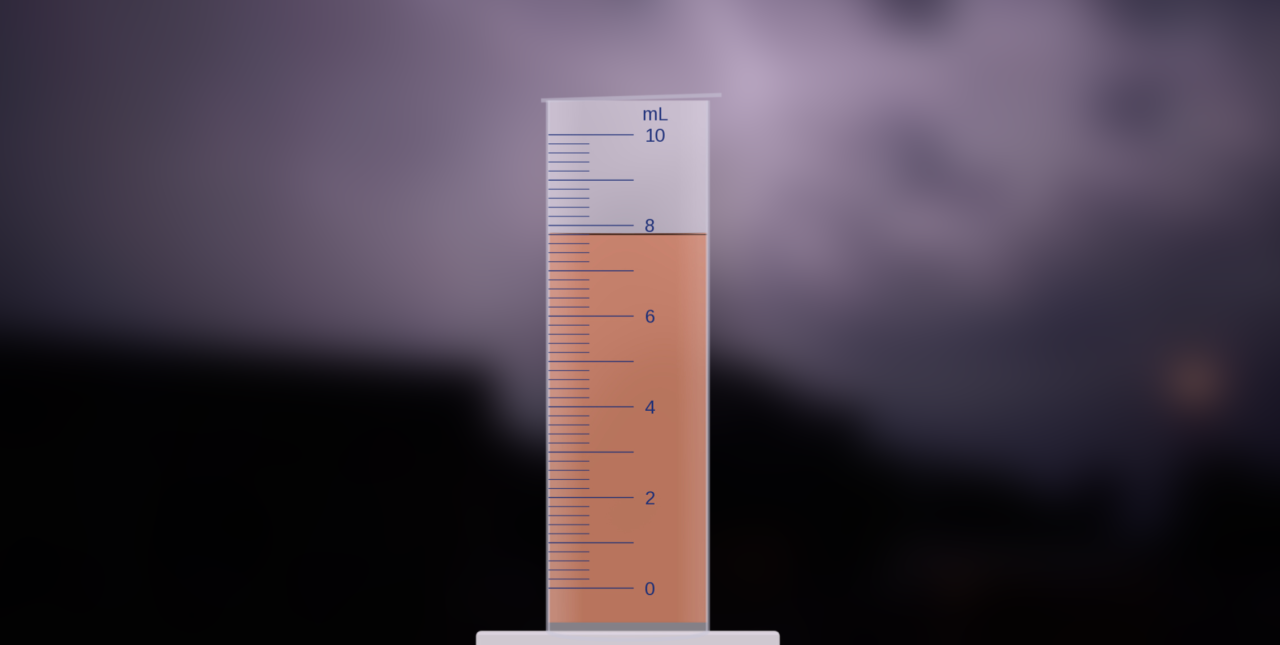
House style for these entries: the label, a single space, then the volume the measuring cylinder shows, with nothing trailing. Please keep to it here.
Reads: 7.8 mL
